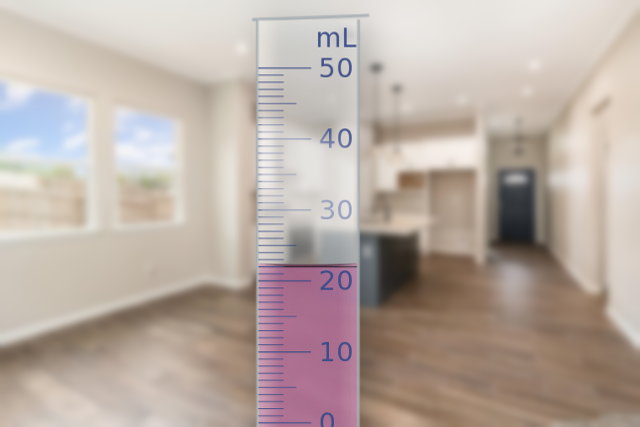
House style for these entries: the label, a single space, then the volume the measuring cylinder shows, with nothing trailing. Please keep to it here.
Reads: 22 mL
